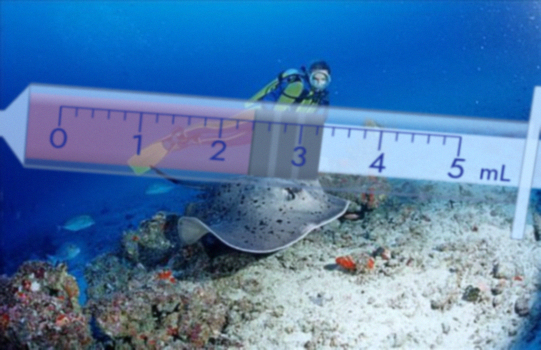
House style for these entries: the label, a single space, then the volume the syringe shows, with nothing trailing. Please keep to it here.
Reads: 2.4 mL
